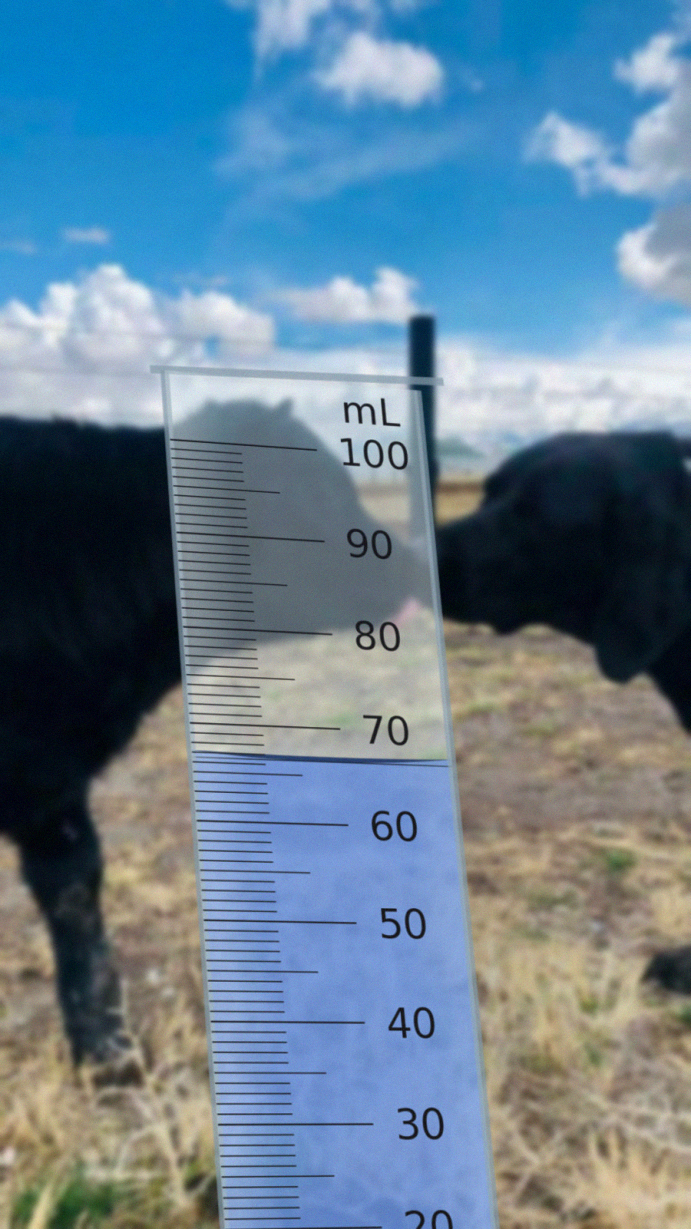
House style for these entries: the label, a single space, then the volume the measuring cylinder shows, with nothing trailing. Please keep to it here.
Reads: 66.5 mL
